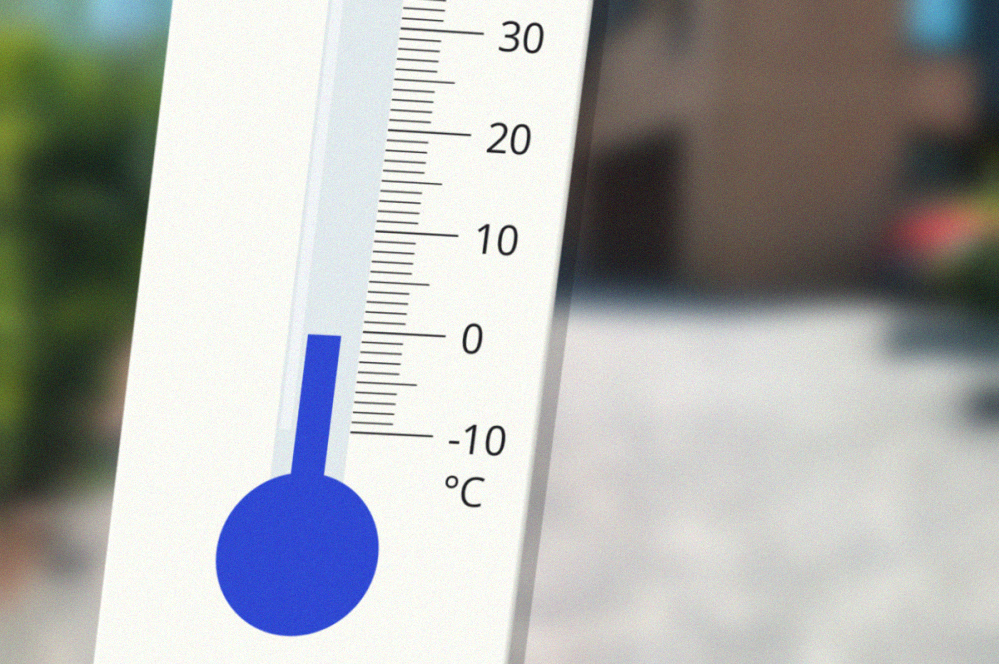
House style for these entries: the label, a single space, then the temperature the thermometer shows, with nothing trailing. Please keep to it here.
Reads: -0.5 °C
